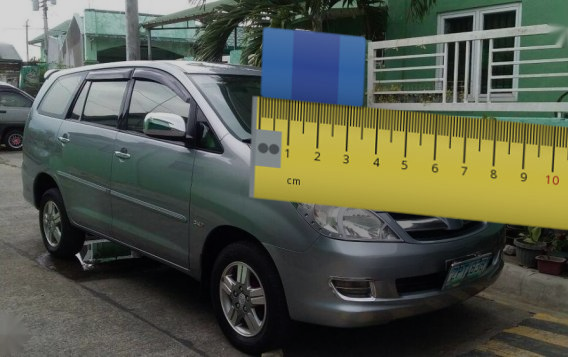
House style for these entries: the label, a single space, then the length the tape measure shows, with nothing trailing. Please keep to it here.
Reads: 3.5 cm
